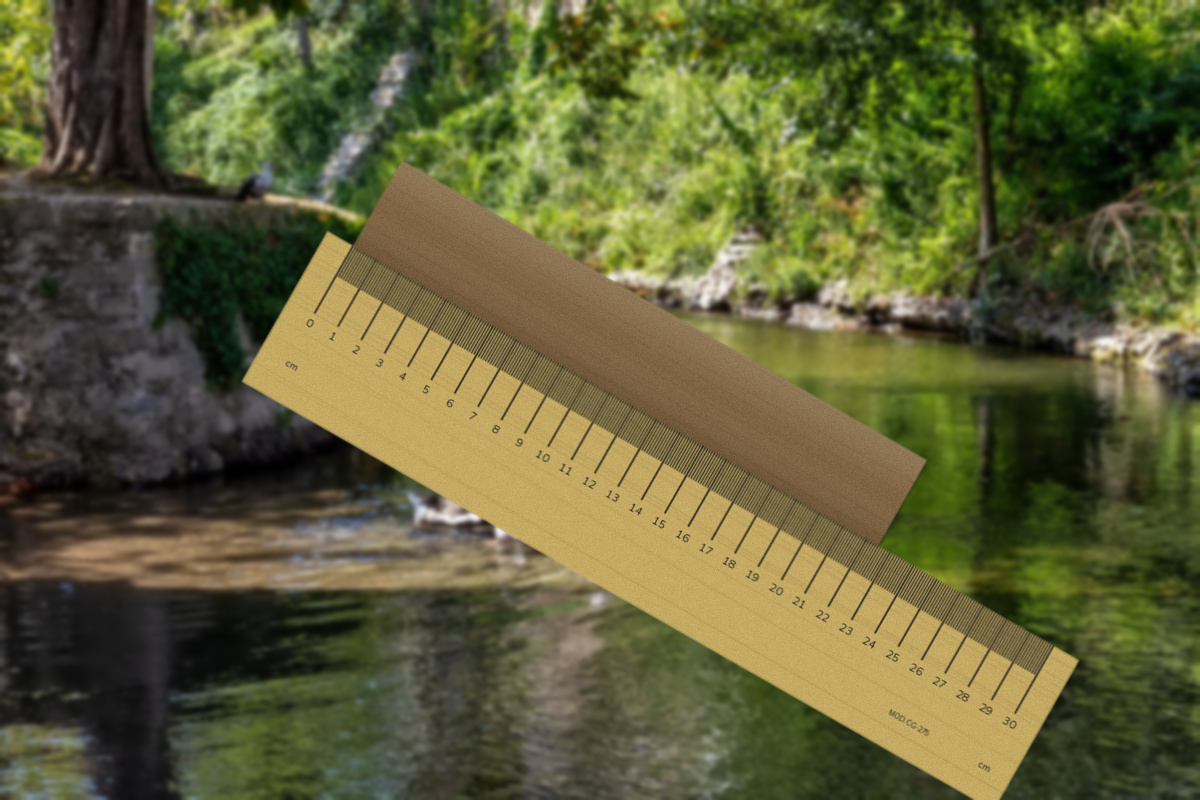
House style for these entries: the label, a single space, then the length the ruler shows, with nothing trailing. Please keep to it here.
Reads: 22.5 cm
